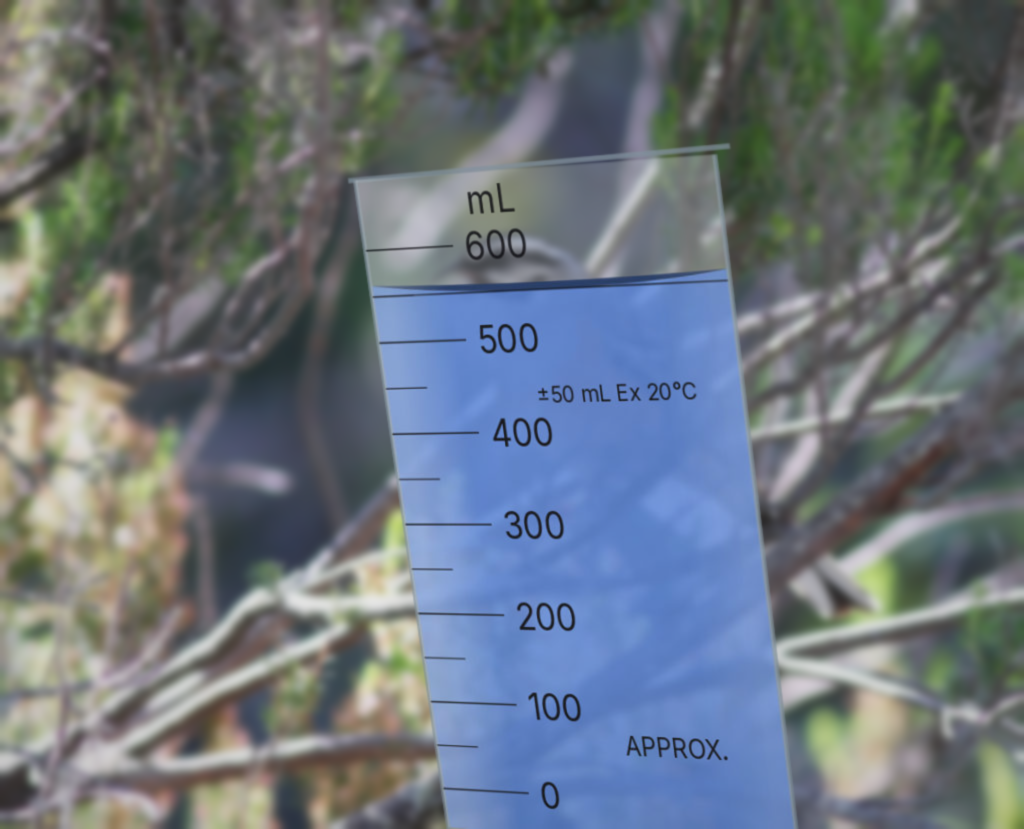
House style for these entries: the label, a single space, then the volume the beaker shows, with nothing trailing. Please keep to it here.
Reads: 550 mL
